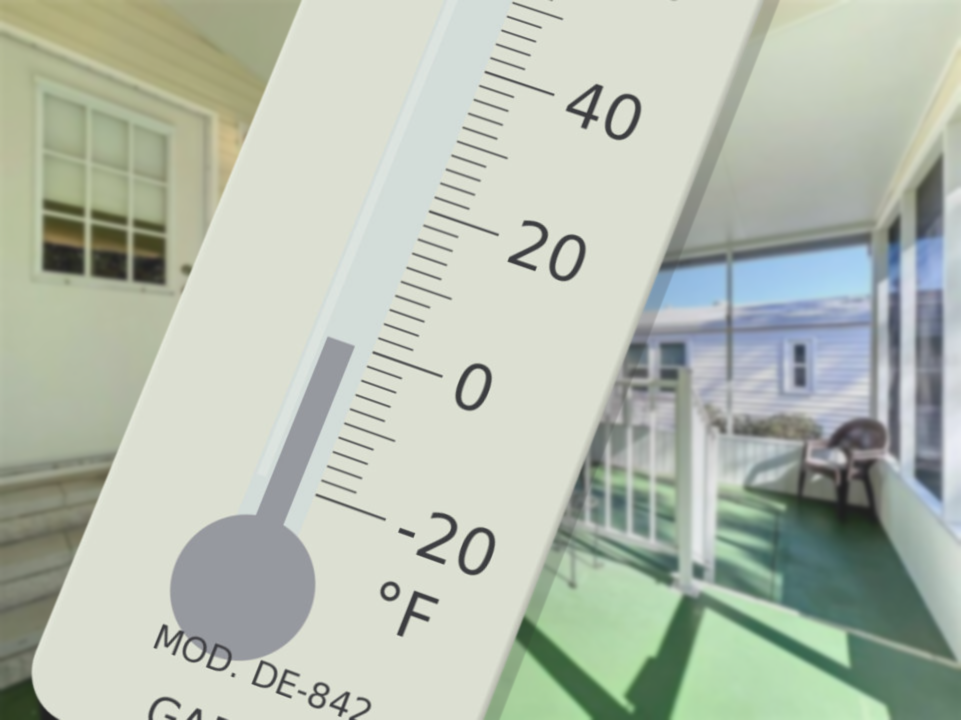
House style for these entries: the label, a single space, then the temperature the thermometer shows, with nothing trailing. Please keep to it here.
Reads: 0 °F
